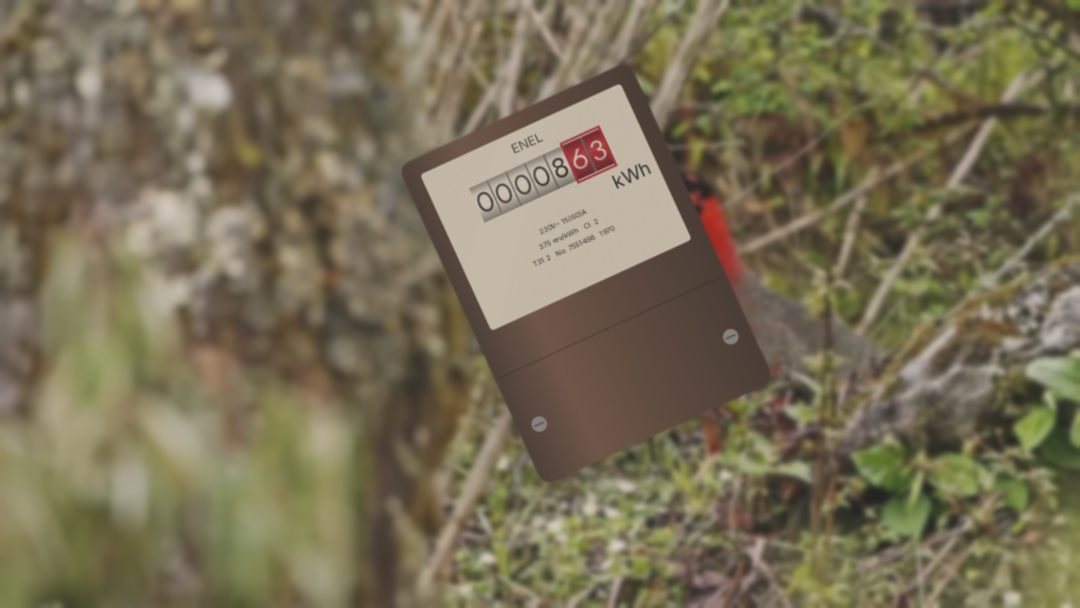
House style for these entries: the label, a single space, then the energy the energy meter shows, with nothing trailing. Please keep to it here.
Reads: 8.63 kWh
